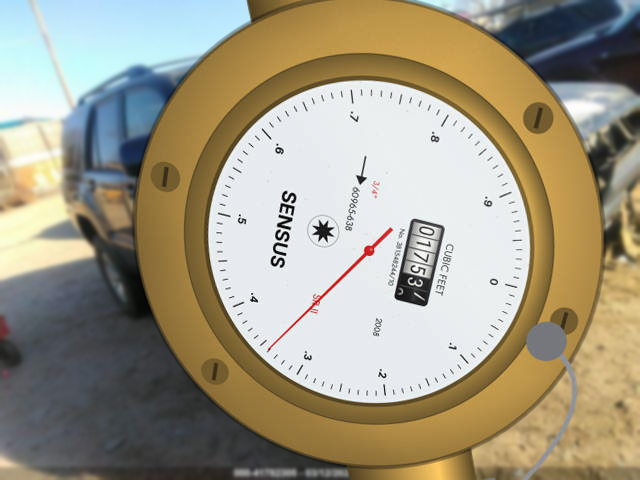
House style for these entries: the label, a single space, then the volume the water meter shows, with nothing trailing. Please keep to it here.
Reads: 17537.34 ft³
